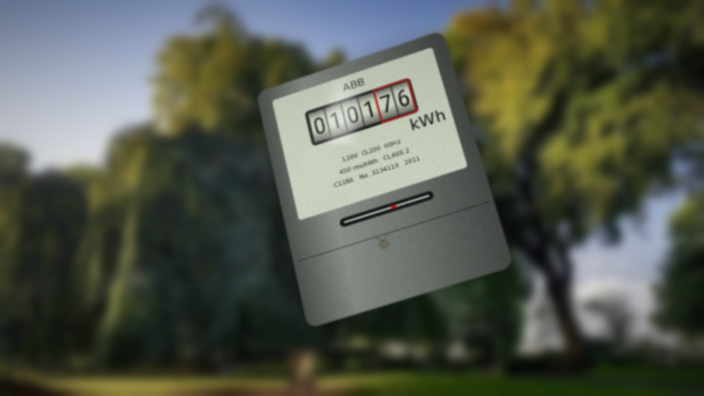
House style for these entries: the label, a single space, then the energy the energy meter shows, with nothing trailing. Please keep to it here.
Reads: 101.76 kWh
